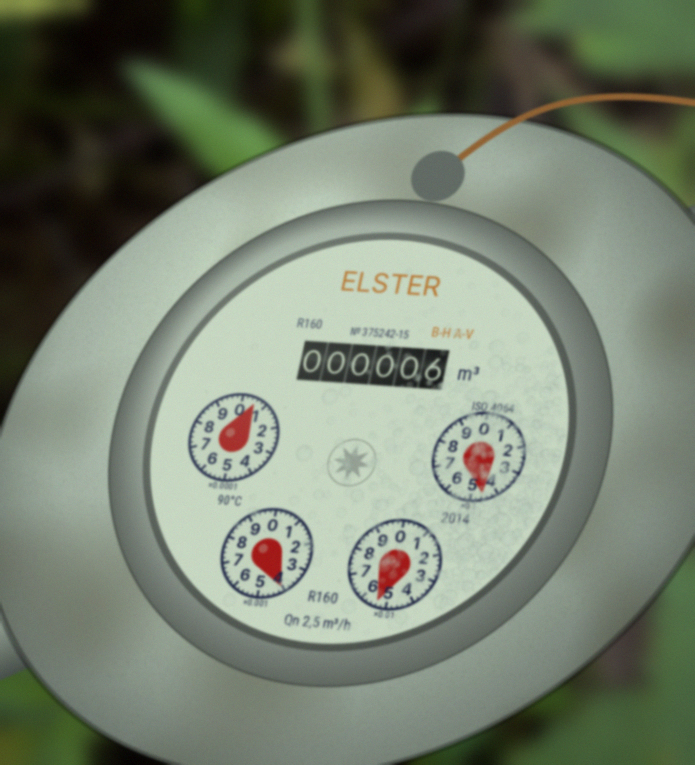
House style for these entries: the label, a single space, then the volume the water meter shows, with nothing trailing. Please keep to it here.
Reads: 6.4540 m³
